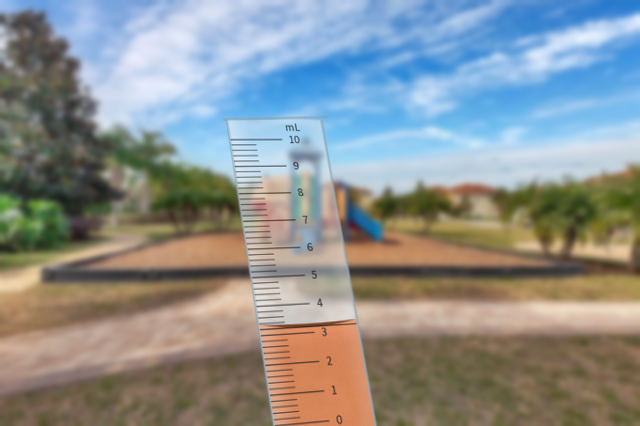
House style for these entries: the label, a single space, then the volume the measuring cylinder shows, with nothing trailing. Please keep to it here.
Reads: 3.2 mL
